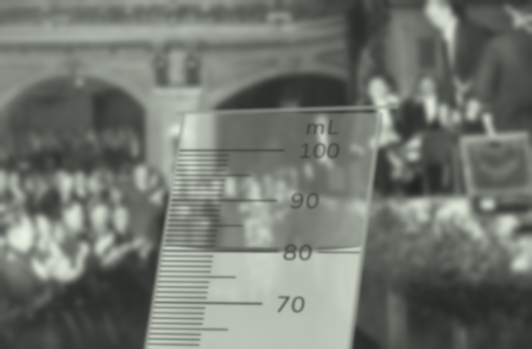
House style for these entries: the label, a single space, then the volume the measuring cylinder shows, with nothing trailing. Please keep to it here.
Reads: 80 mL
